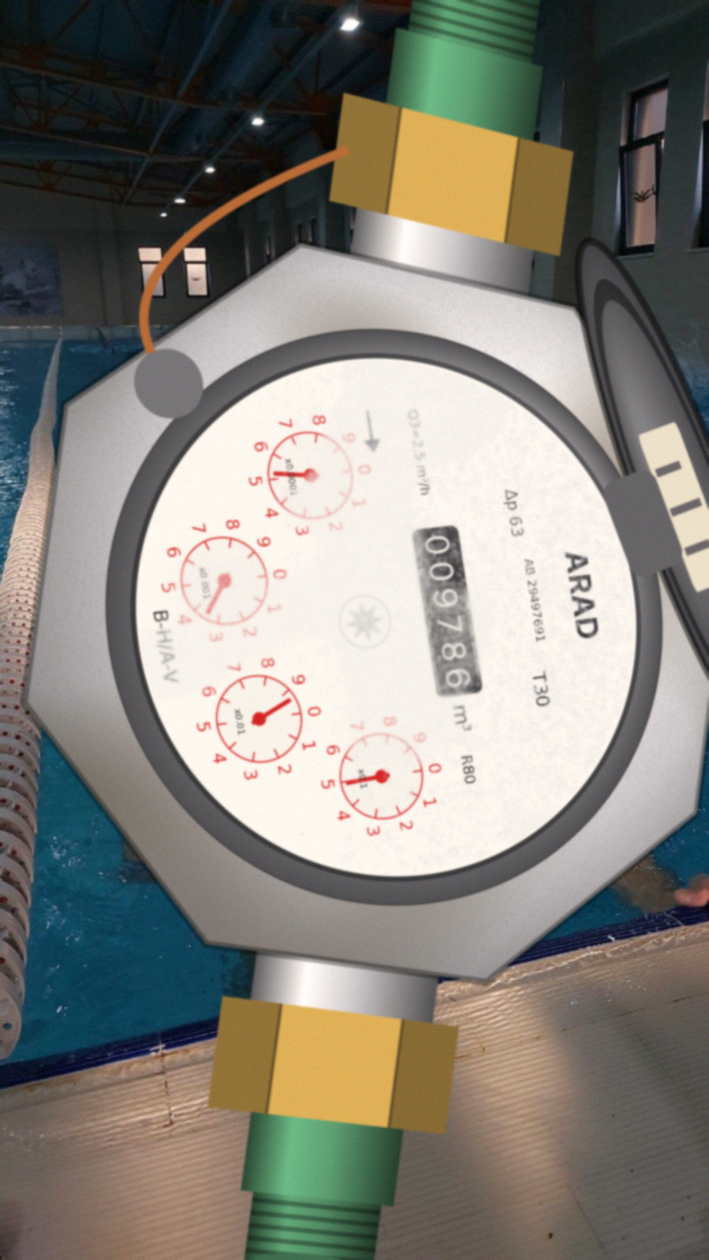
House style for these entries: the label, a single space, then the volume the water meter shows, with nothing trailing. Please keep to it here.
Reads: 9786.4935 m³
